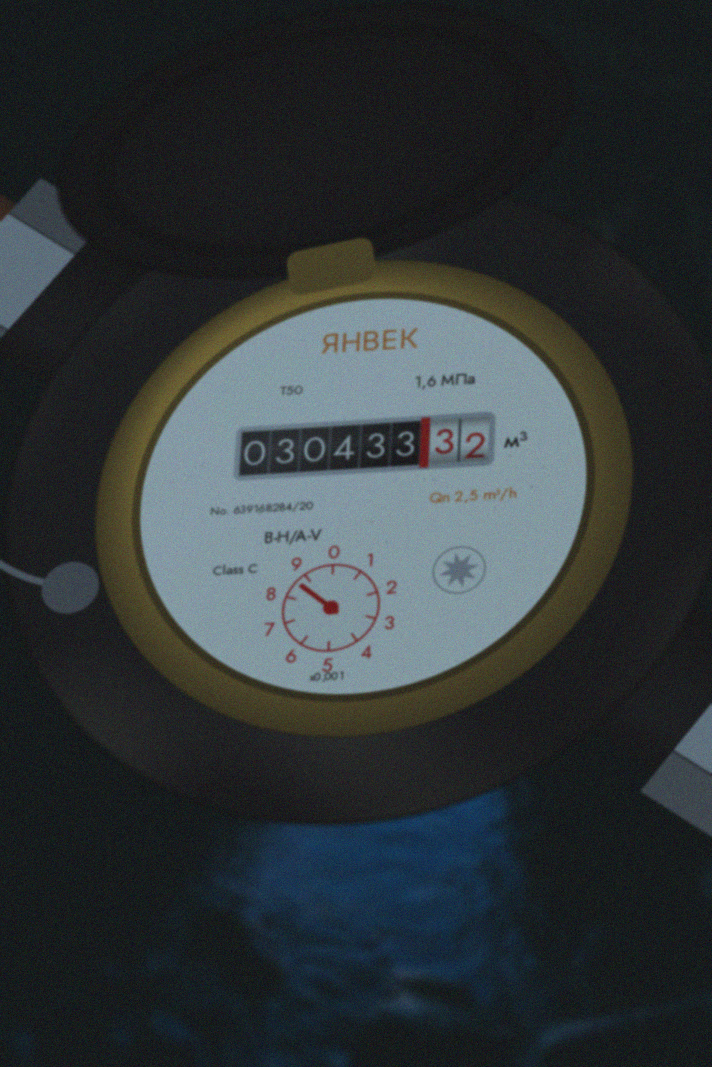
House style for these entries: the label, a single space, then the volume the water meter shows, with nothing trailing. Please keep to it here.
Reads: 30433.318 m³
